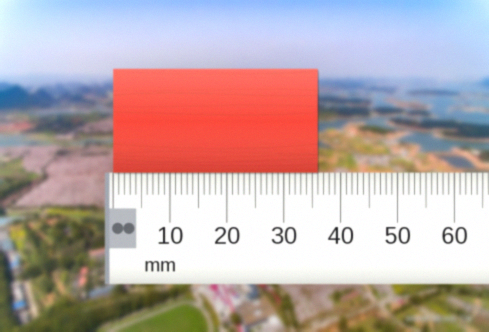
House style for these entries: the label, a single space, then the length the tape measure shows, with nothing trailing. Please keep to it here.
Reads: 36 mm
